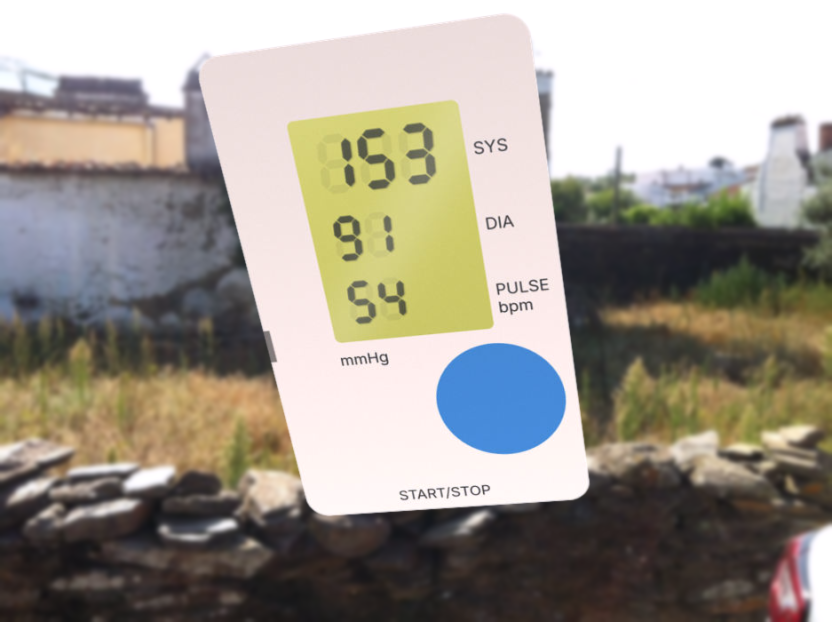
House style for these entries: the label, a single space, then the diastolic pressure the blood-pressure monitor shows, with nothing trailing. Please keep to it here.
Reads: 91 mmHg
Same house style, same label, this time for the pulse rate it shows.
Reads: 54 bpm
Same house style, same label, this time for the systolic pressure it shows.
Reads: 153 mmHg
